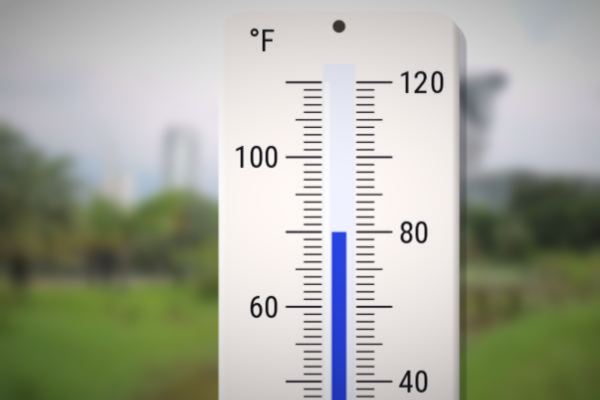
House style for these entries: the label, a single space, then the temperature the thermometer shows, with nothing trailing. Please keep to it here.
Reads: 80 °F
